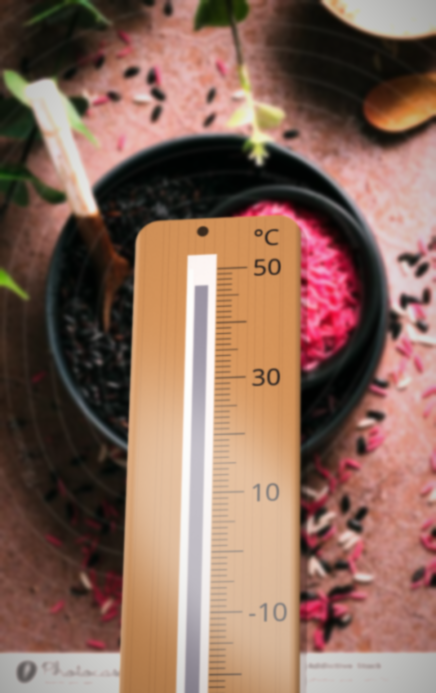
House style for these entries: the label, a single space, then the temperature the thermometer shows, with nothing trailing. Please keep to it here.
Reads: 47 °C
